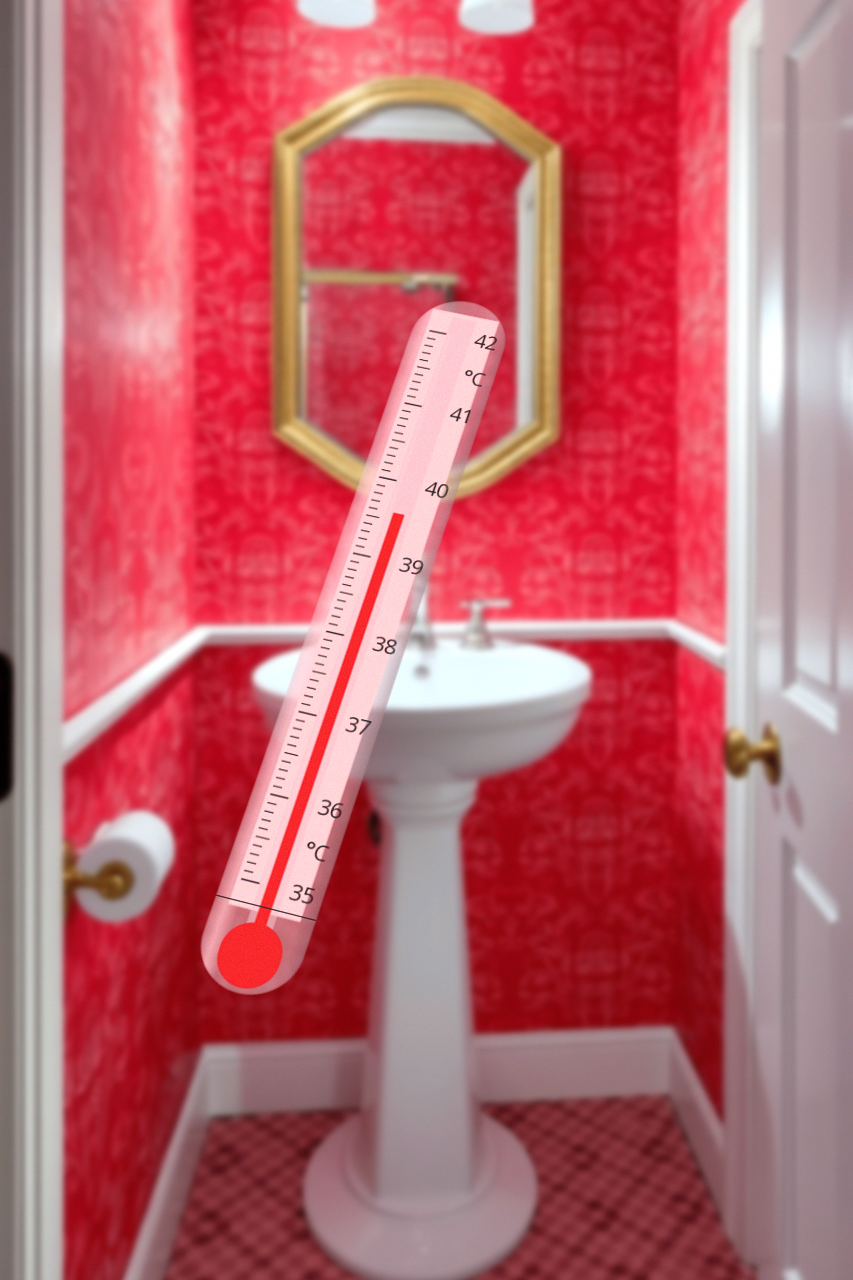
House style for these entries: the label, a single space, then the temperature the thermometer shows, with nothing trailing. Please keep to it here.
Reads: 39.6 °C
